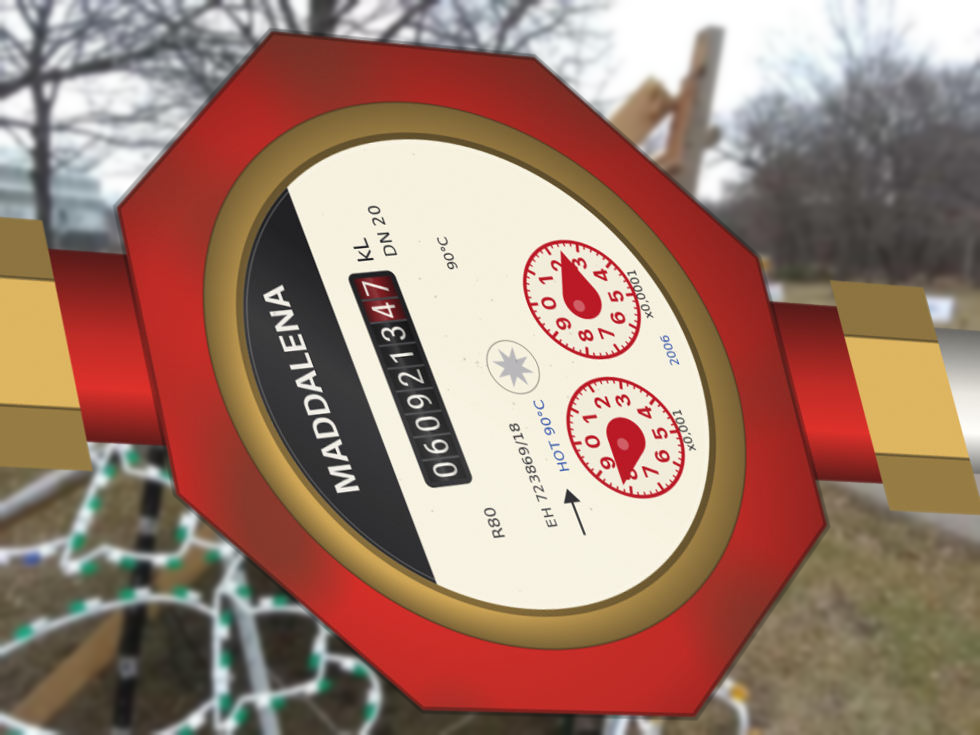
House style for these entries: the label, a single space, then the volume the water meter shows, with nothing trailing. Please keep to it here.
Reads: 609213.4782 kL
